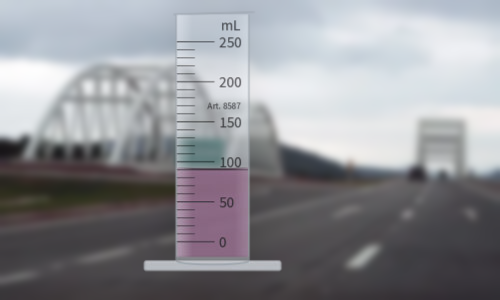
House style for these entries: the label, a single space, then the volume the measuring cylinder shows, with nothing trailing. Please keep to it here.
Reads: 90 mL
